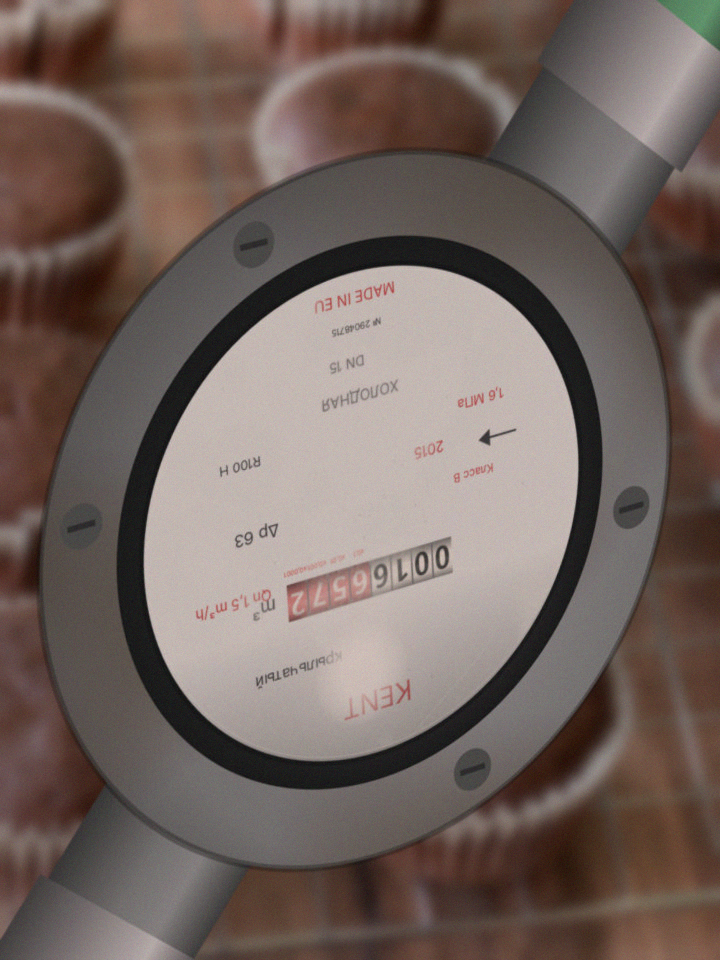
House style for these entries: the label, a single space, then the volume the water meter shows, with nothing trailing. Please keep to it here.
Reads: 16.6572 m³
